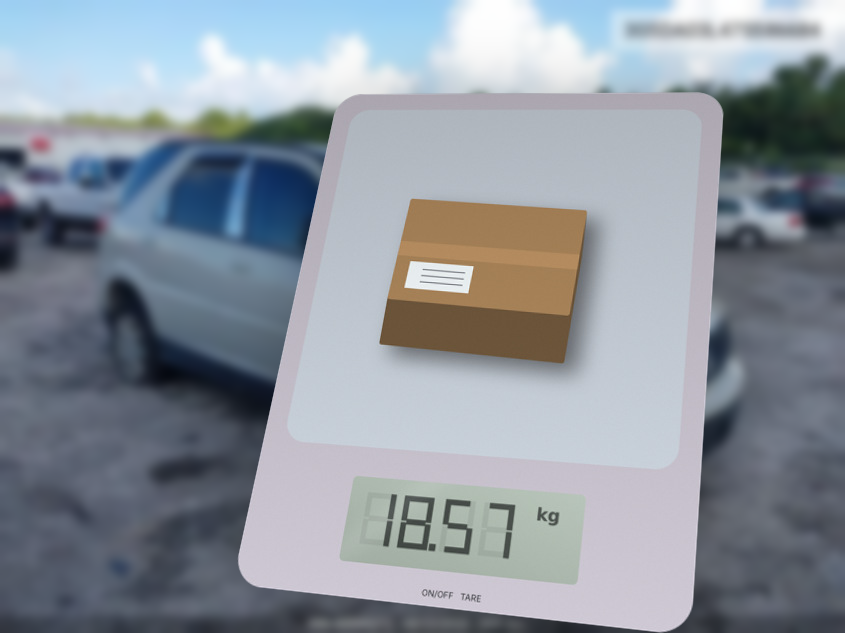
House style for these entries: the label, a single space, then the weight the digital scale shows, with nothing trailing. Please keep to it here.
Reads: 18.57 kg
